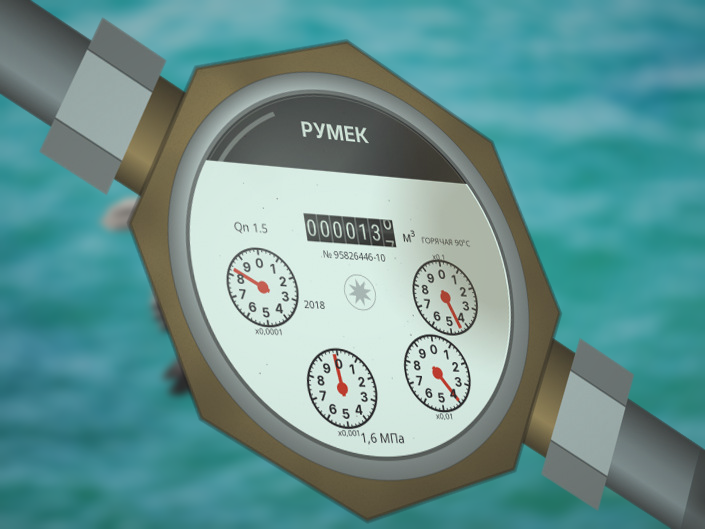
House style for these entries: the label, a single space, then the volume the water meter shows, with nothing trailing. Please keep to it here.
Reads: 136.4398 m³
